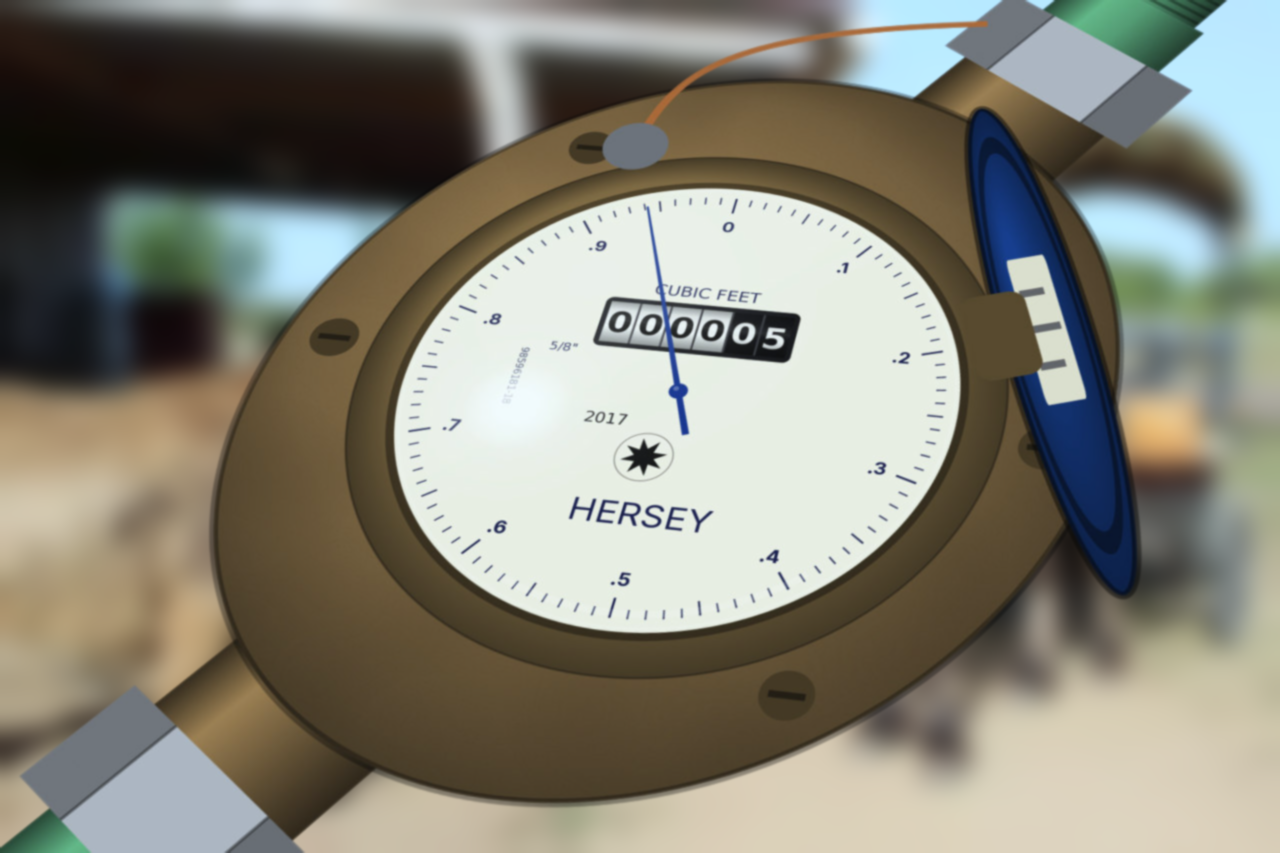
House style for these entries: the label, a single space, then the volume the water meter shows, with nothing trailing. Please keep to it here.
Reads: 4.94 ft³
